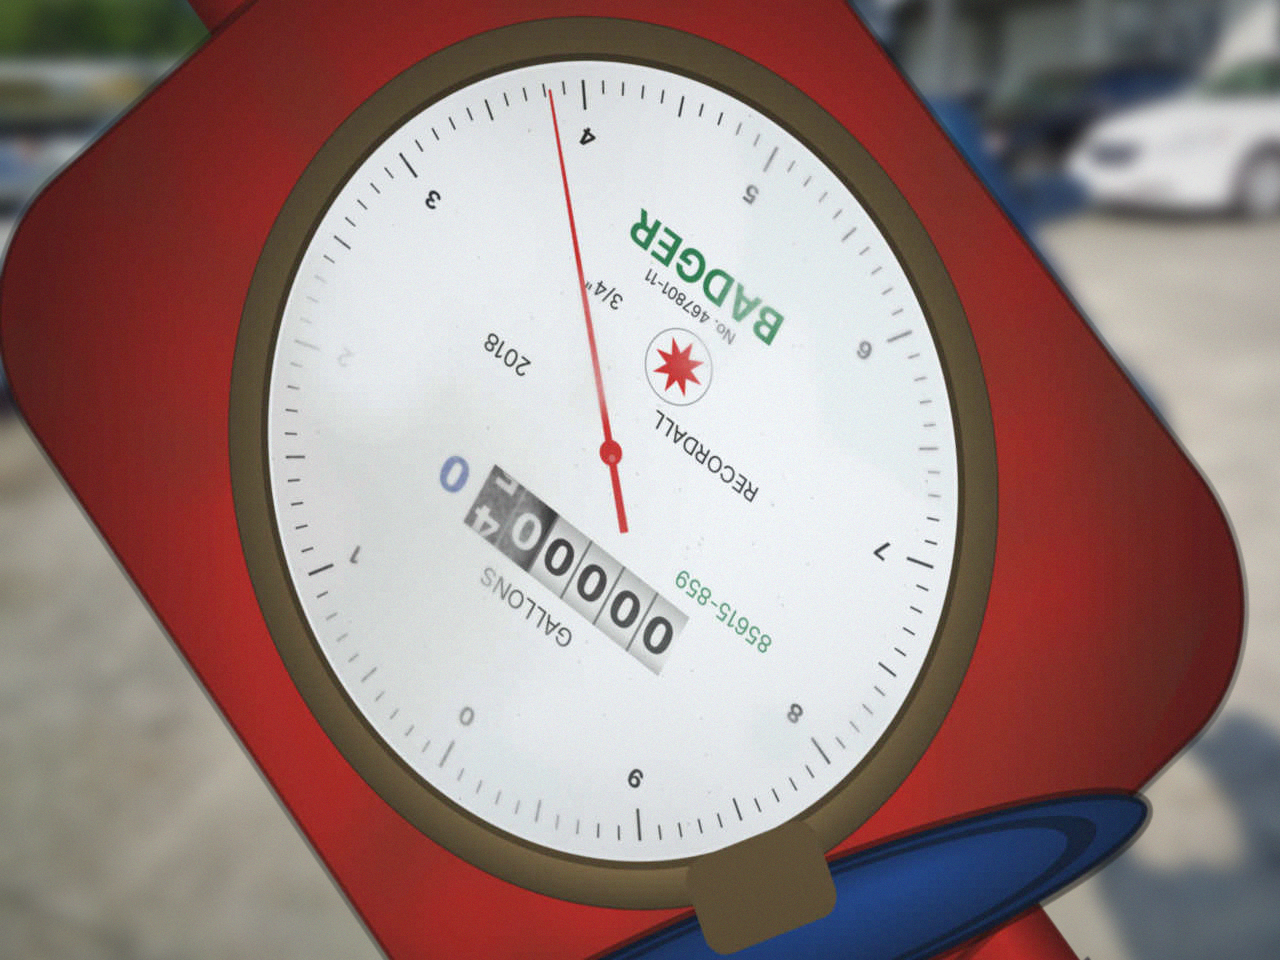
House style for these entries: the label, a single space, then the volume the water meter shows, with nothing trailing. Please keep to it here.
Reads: 43.8 gal
